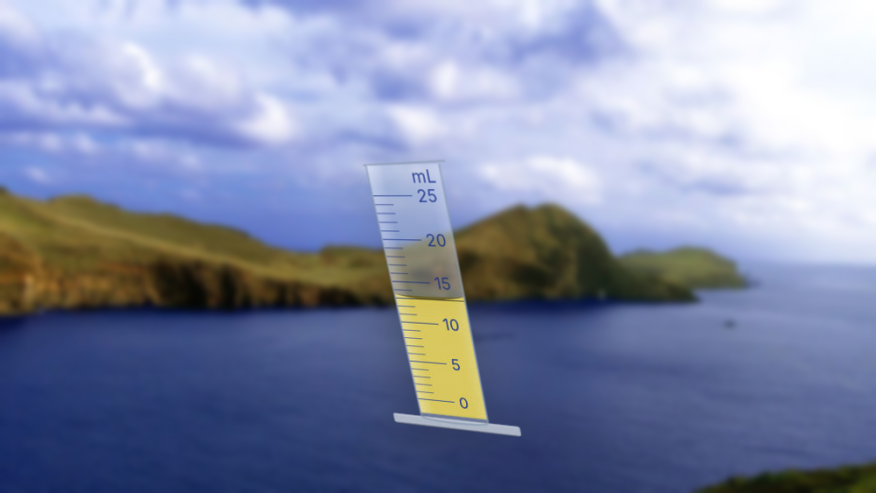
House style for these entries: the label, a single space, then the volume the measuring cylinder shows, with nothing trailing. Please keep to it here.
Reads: 13 mL
